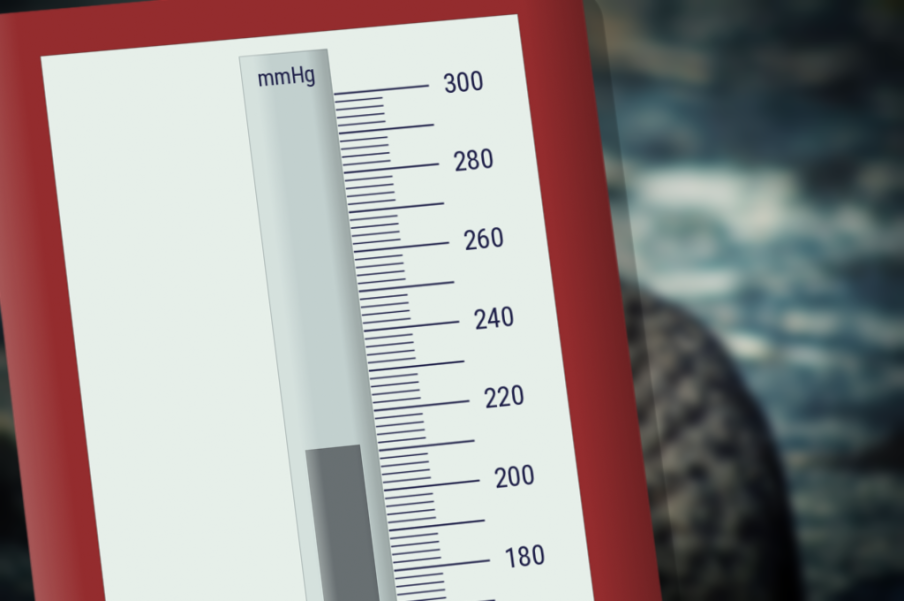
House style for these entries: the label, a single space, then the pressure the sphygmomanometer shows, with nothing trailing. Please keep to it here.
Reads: 212 mmHg
